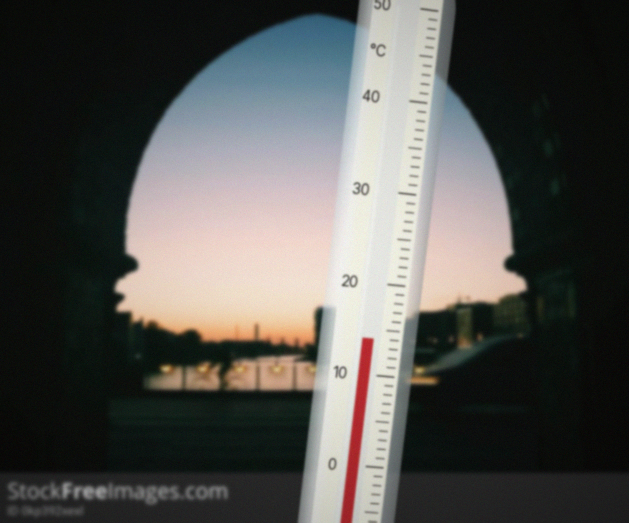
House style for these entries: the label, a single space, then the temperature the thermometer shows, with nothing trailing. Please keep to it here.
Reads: 14 °C
